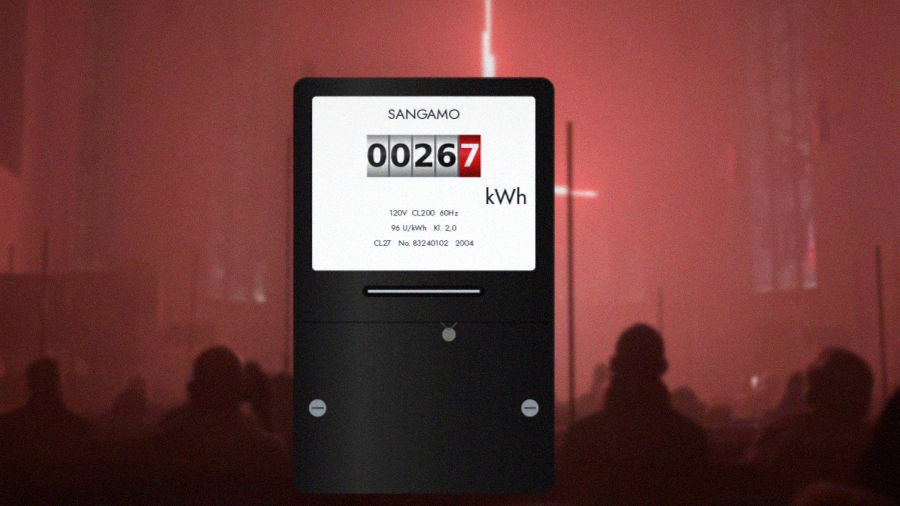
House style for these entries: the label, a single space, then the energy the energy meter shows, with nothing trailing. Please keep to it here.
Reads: 26.7 kWh
